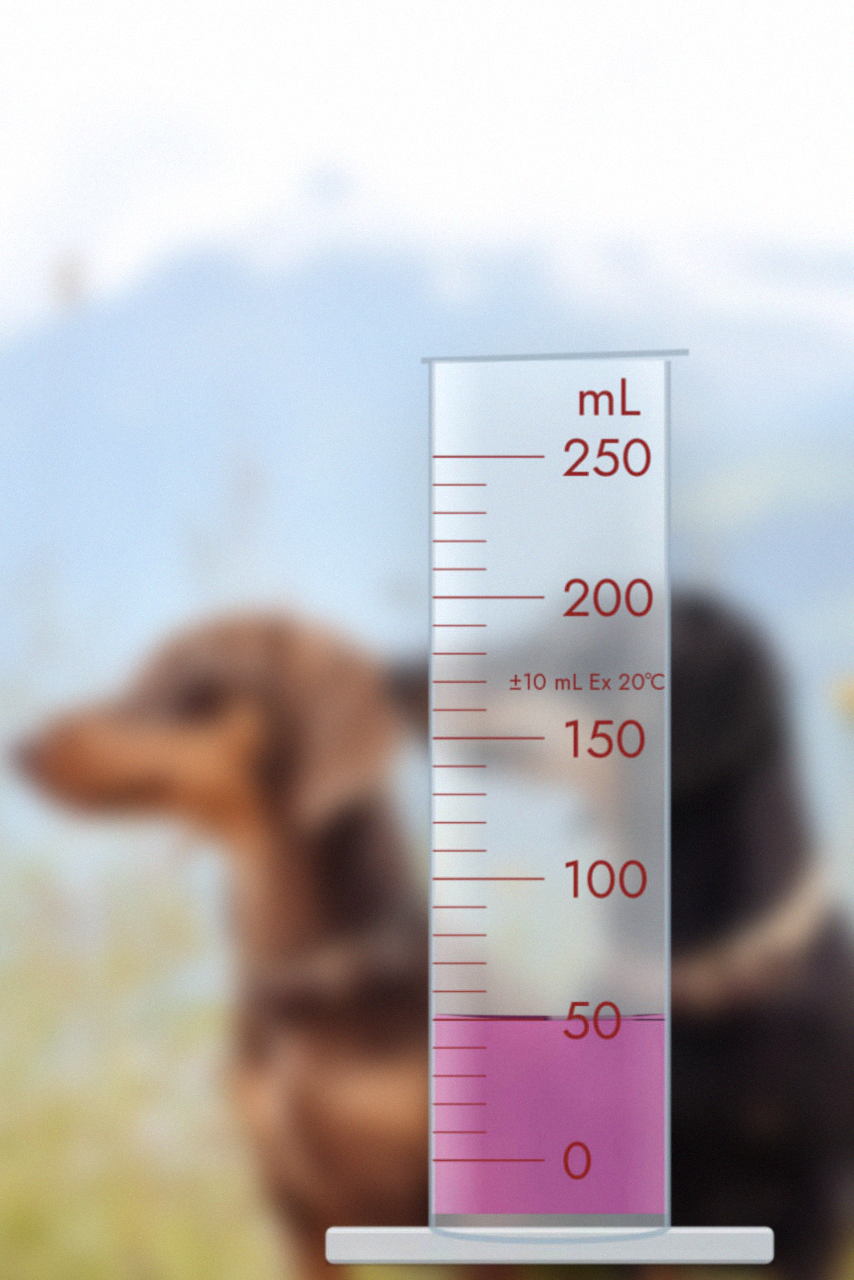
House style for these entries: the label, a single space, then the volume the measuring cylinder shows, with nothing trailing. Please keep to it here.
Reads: 50 mL
